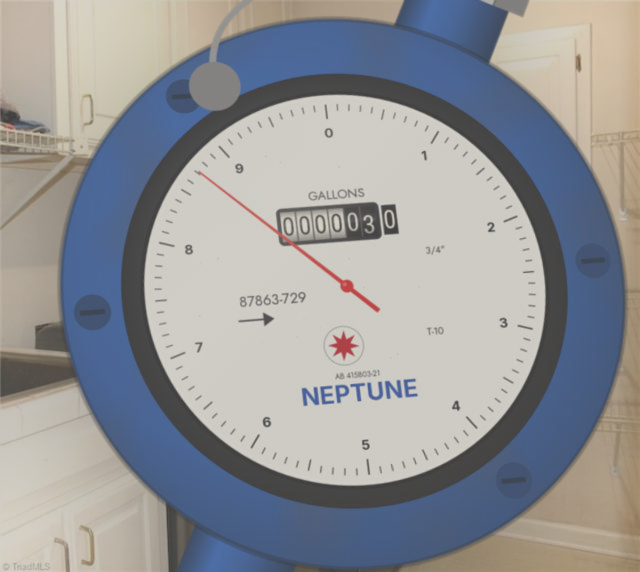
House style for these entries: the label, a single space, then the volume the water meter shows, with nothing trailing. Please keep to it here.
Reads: 28.7 gal
